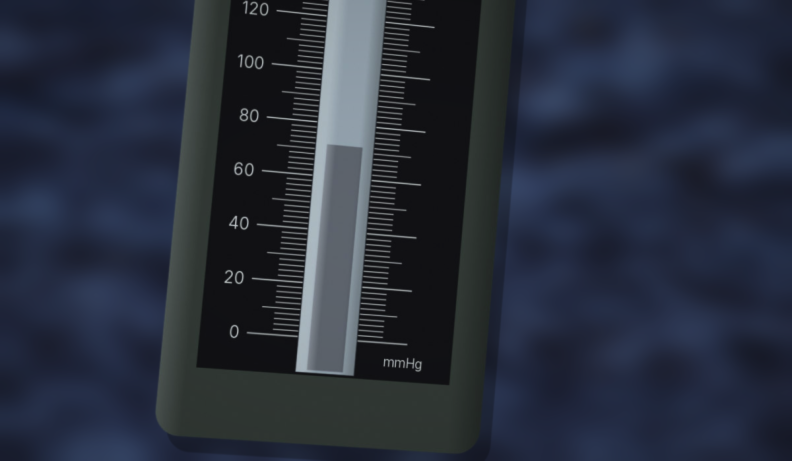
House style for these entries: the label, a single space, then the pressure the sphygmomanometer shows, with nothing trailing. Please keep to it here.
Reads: 72 mmHg
